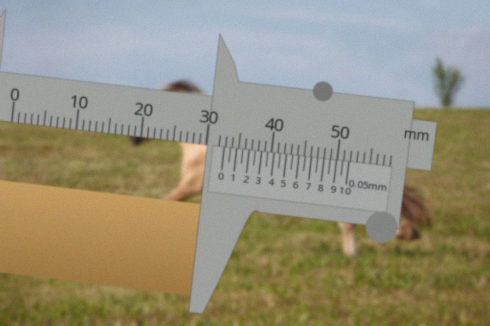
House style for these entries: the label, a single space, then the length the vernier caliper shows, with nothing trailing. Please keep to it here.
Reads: 32.8 mm
